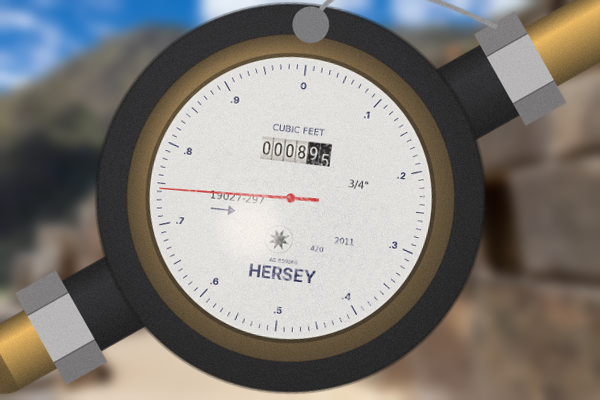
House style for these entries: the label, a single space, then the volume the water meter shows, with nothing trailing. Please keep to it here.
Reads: 894.74 ft³
